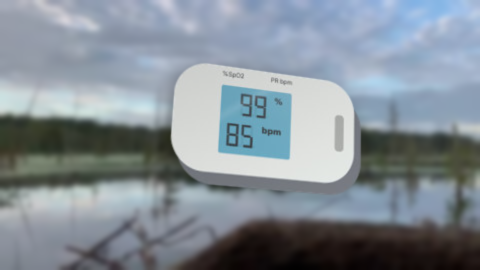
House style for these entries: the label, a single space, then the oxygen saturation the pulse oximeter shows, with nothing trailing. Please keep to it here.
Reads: 99 %
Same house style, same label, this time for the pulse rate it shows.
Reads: 85 bpm
